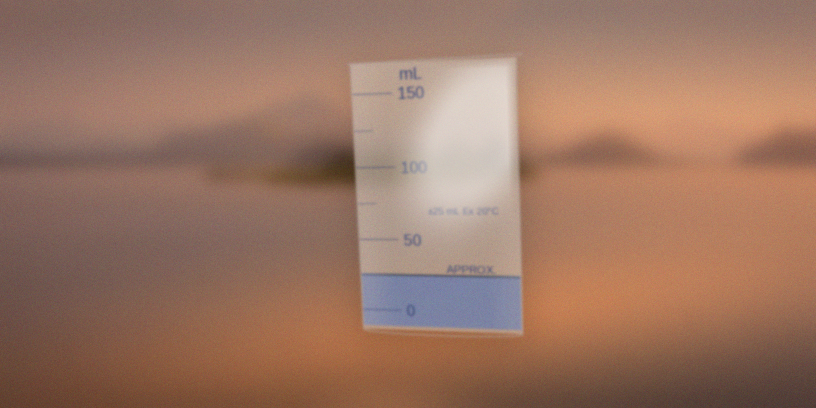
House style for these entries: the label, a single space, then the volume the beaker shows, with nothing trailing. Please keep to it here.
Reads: 25 mL
